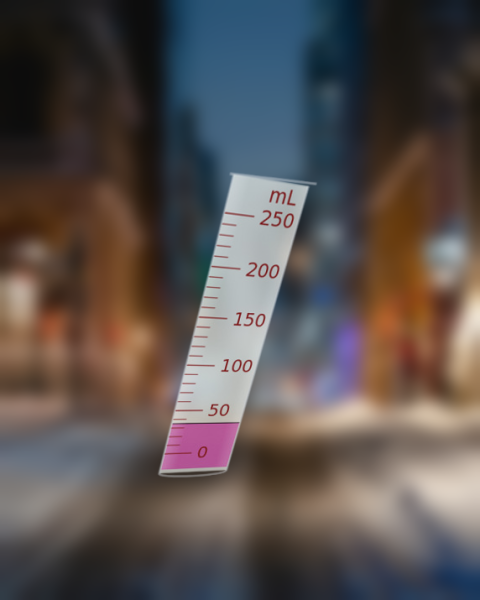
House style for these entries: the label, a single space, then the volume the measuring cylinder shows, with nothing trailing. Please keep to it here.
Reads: 35 mL
